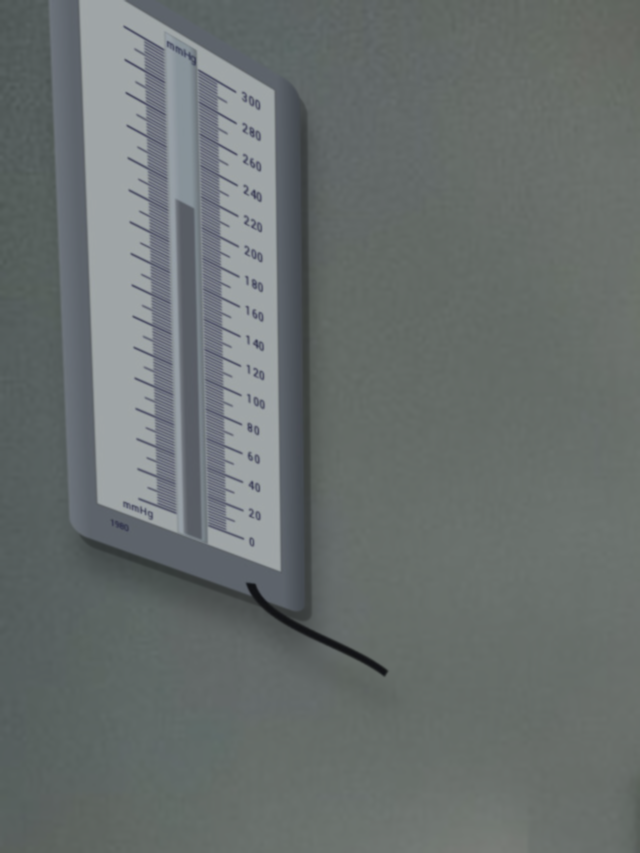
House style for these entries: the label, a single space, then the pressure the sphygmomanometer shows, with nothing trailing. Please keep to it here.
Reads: 210 mmHg
